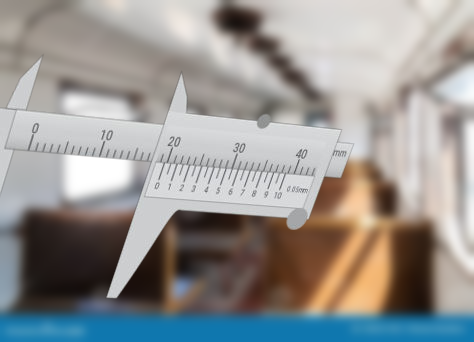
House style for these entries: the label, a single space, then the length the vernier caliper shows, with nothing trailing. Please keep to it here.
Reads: 19.6 mm
